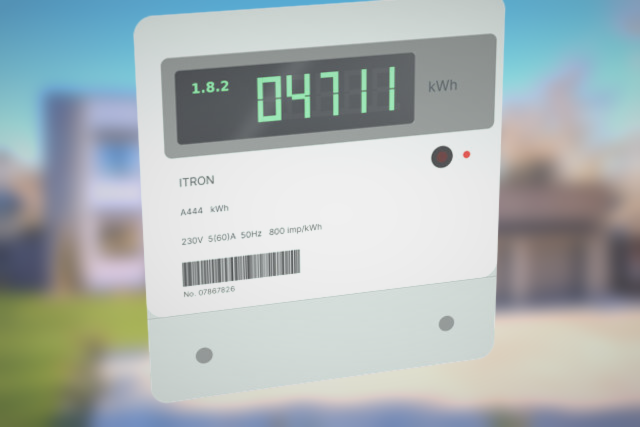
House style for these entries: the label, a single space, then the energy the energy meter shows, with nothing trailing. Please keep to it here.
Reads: 4711 kWh
